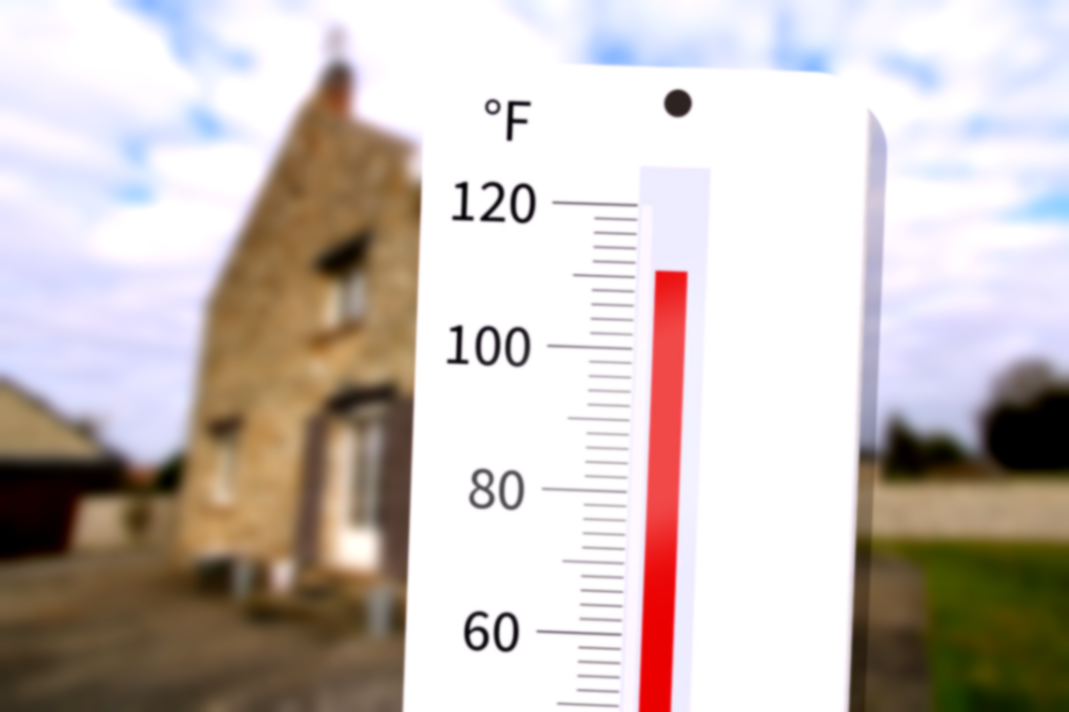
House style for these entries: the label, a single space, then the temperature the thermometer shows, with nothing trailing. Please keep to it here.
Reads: 111 °F
